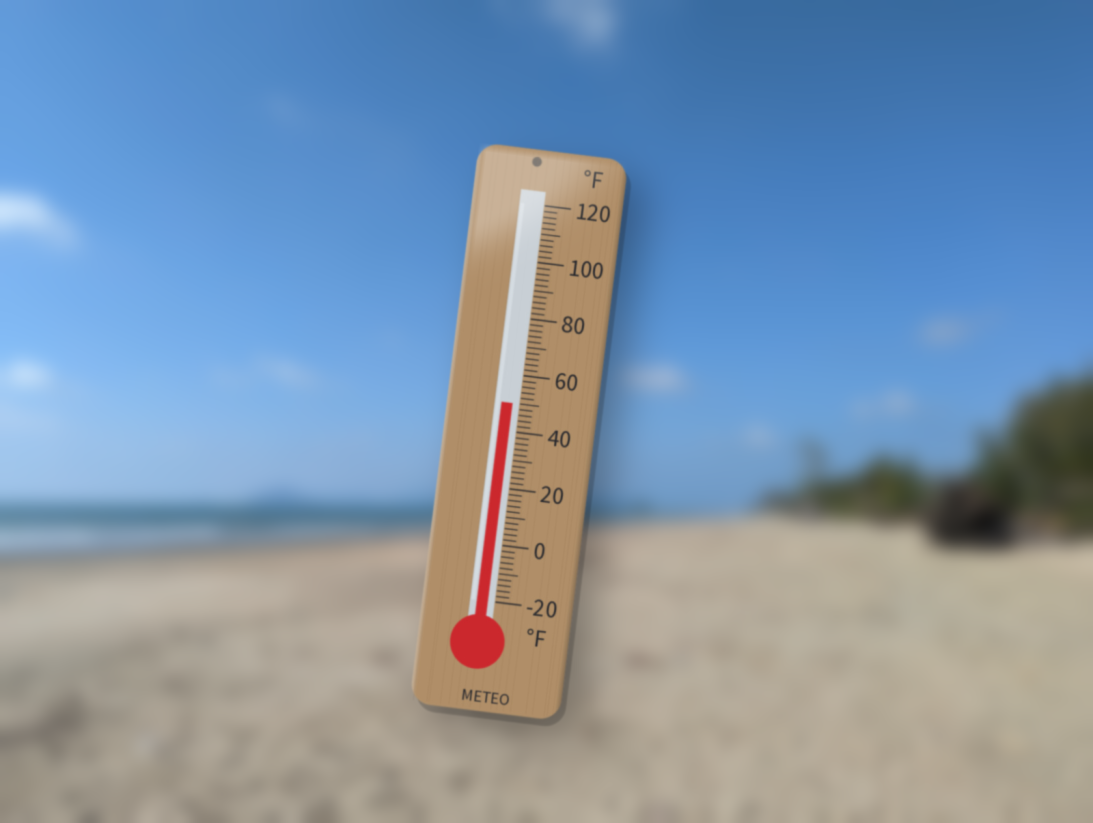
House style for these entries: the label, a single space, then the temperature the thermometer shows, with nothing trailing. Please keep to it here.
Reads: 50 °F
